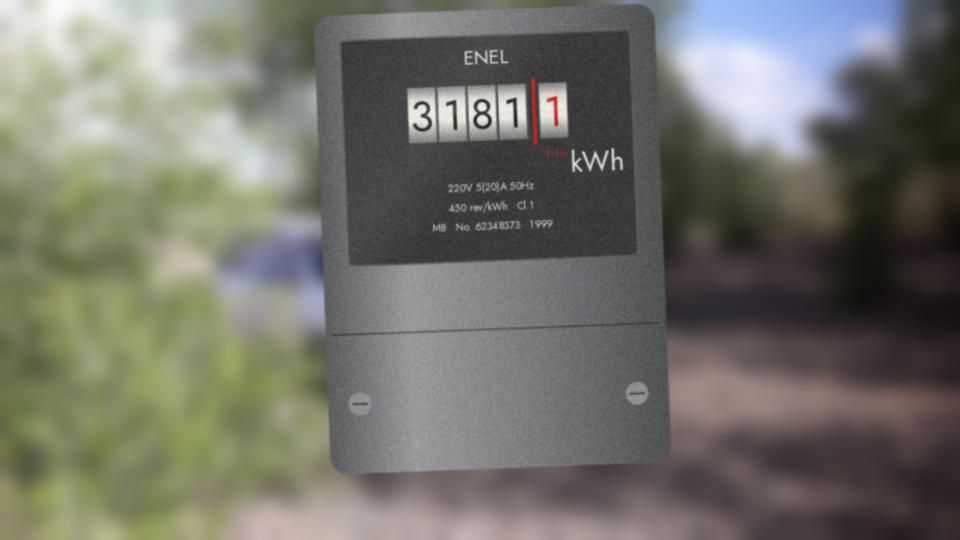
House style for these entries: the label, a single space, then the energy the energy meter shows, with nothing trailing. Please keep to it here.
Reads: 3181.1 kWh
